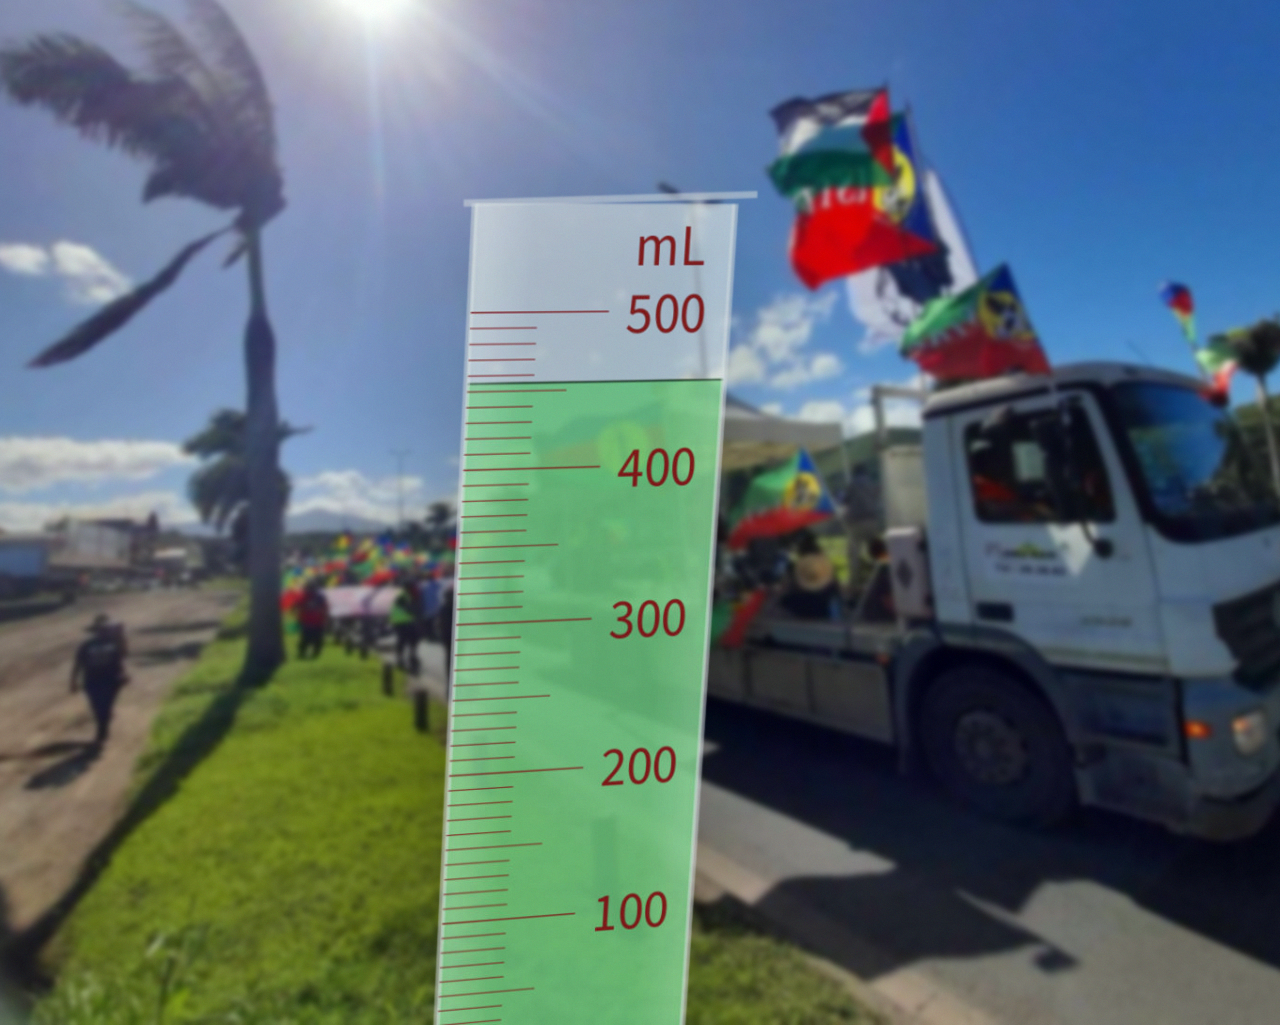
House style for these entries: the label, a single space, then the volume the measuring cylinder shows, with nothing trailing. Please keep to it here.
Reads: 455 mL
